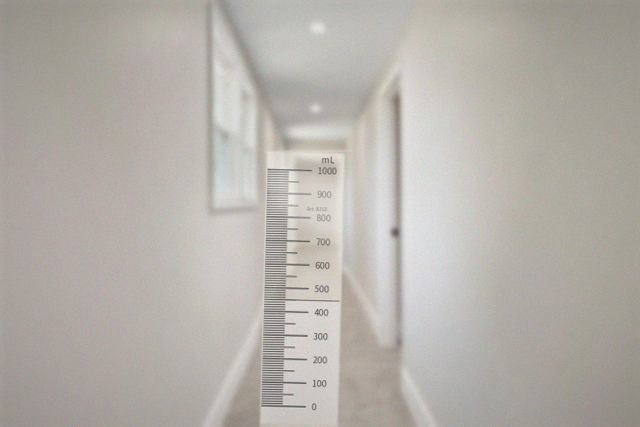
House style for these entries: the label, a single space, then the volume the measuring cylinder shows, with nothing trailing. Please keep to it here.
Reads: 450 mL
